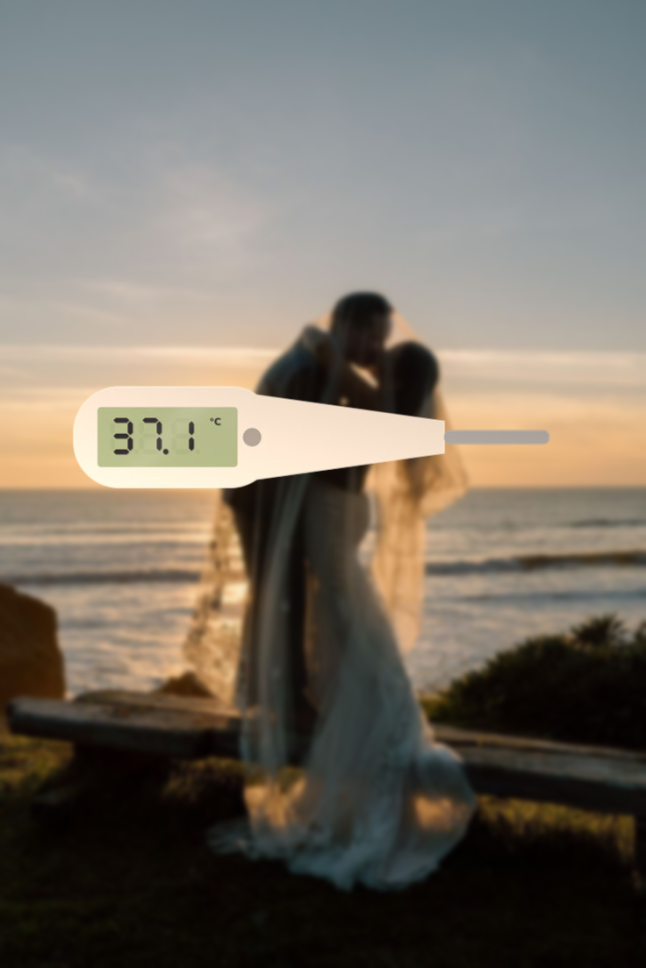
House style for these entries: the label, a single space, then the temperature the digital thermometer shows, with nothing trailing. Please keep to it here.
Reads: 37.1 °C
